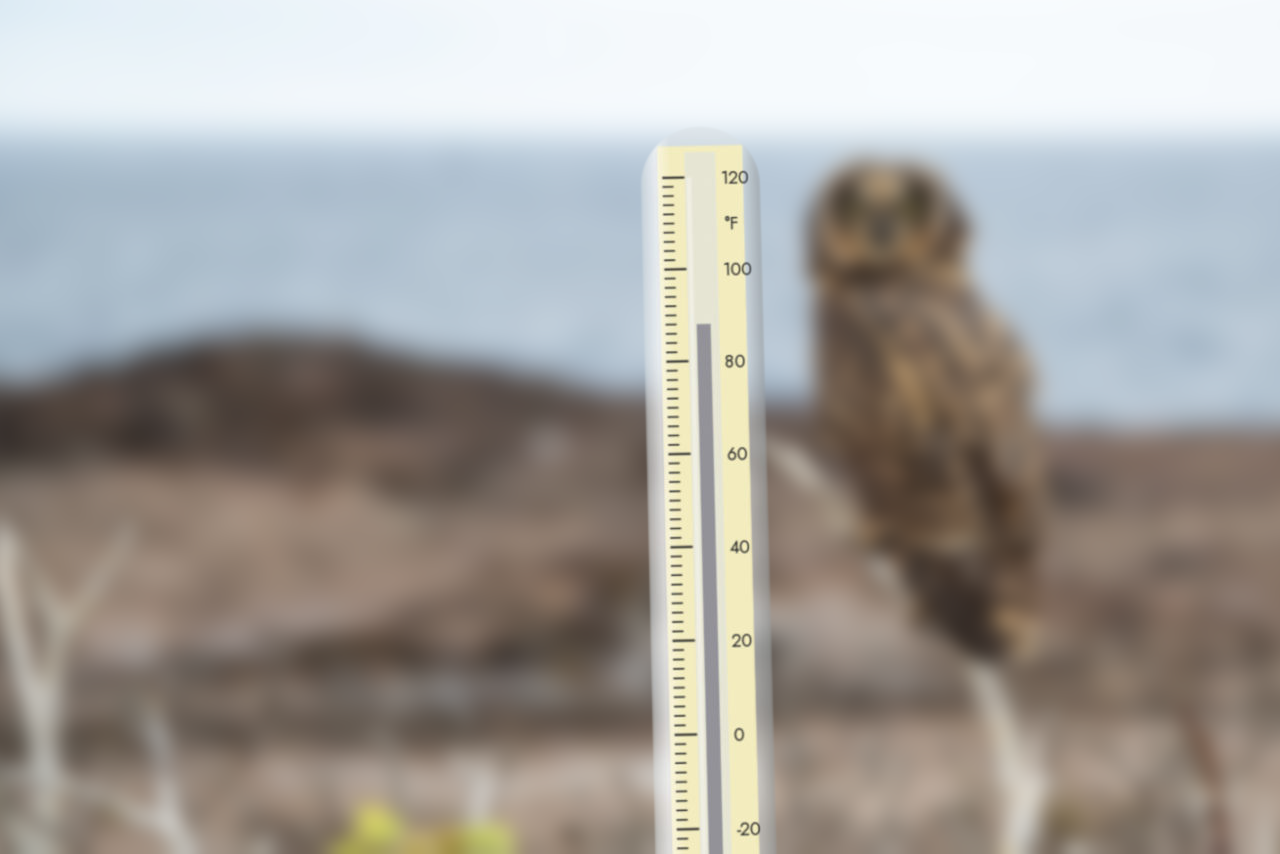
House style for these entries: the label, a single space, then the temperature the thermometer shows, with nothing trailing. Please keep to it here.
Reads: 88 °F
